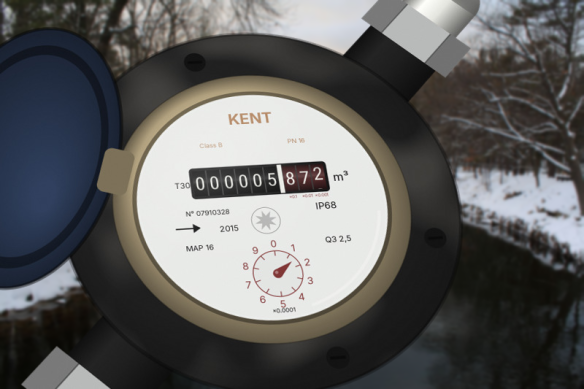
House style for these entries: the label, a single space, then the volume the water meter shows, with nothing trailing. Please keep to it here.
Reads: 5.8721 m³
